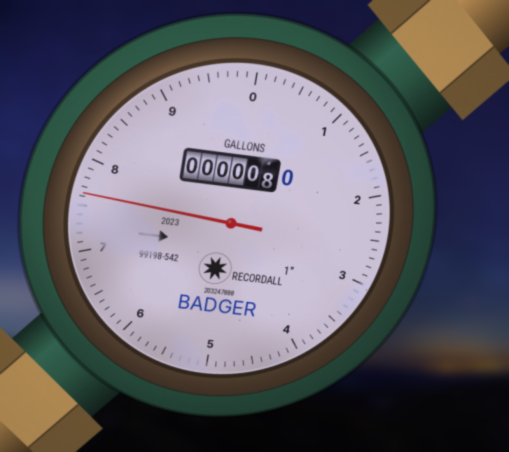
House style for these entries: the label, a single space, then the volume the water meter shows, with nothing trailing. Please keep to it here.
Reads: 77.6 gal
